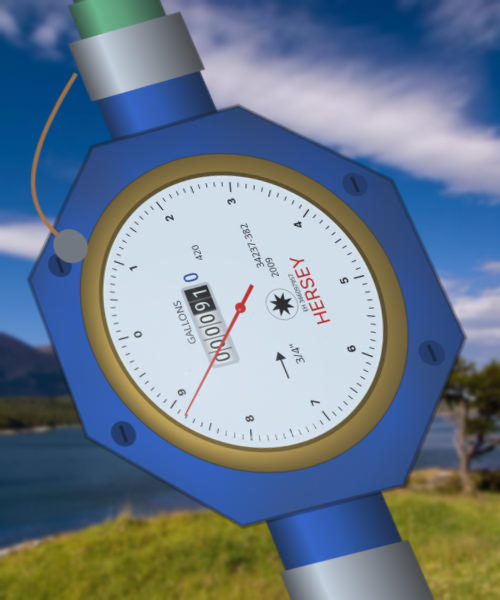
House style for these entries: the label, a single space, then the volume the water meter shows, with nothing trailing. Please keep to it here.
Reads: 908.8 gal
